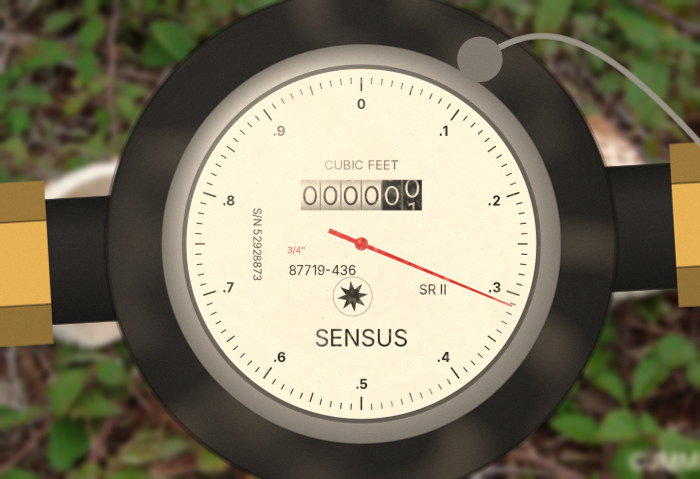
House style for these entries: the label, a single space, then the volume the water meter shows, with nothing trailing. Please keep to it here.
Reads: 0.31 ft³
